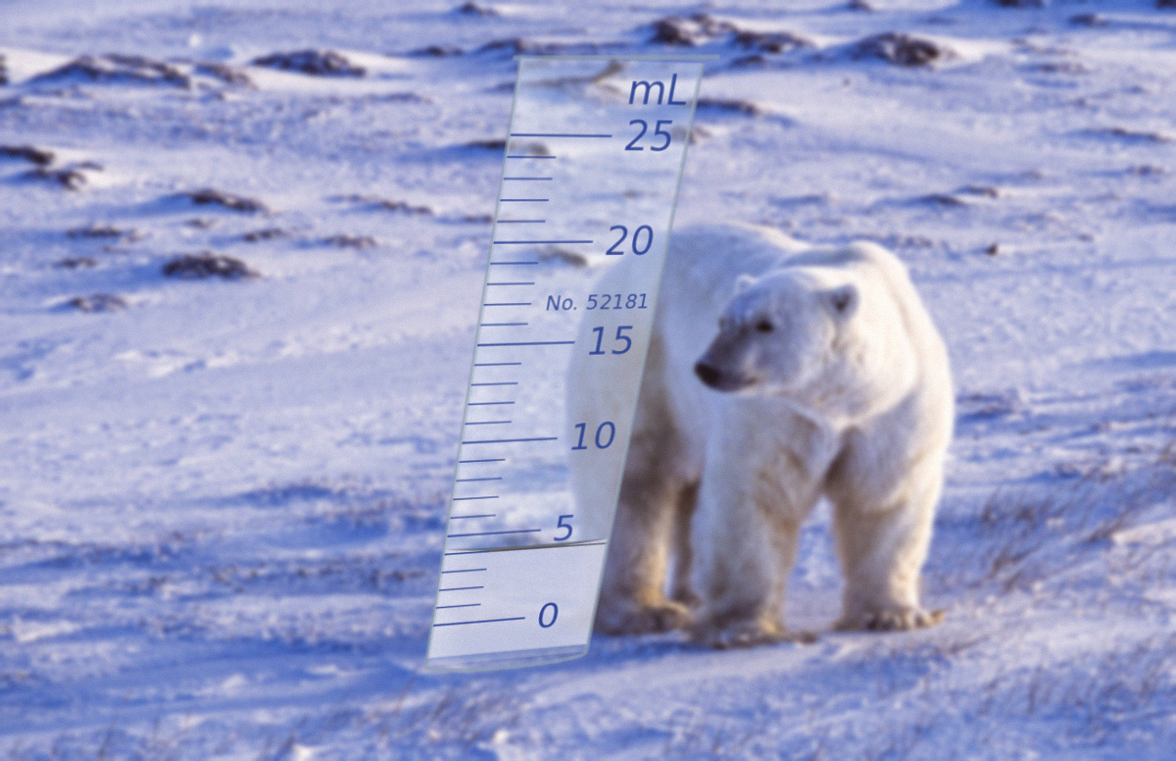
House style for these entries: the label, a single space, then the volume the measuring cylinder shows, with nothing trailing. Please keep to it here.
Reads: 4 mL
